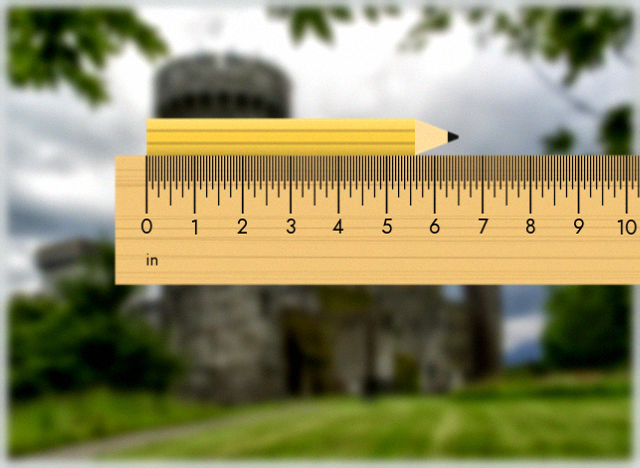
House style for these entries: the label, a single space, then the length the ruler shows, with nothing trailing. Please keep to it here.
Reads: 6.5 in
